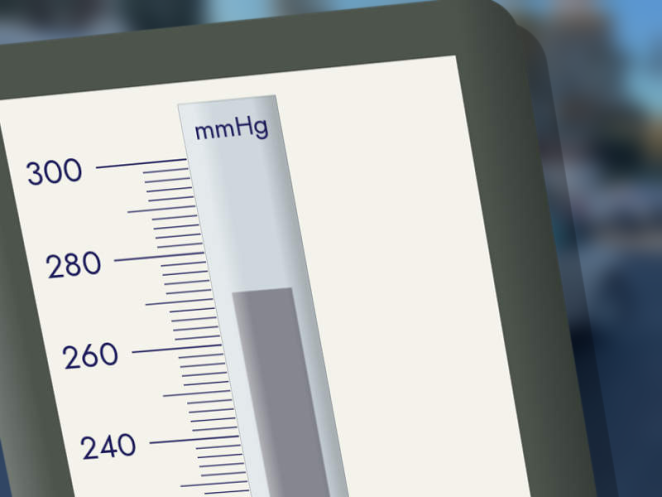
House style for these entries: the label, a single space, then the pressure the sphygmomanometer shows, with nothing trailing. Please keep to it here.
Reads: 271 mmHg
